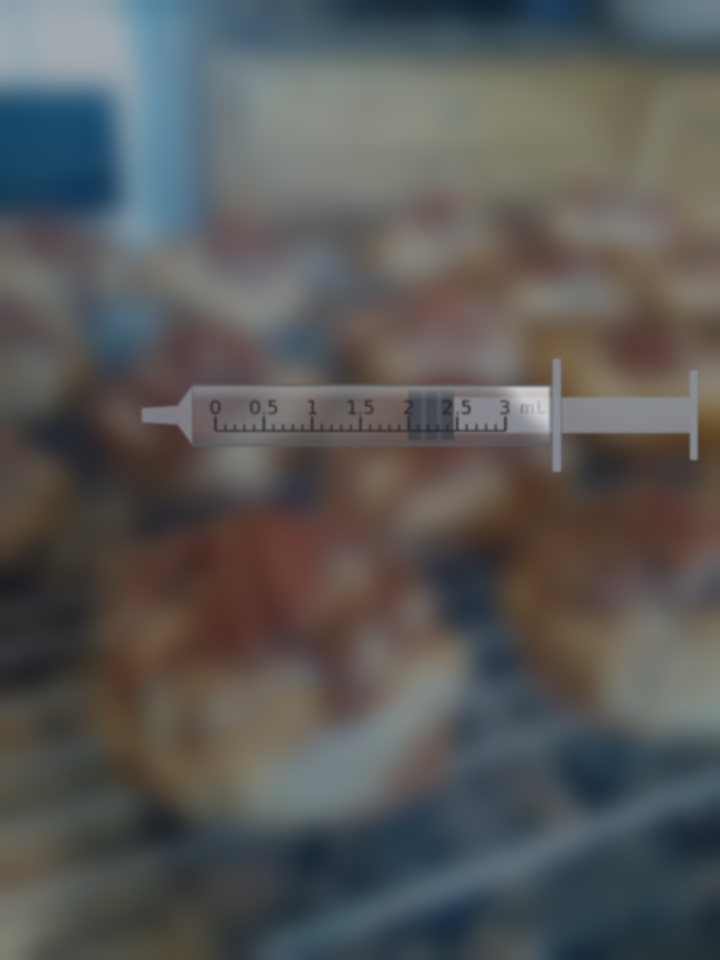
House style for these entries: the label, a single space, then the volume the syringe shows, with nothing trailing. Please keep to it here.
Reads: 2 mL
